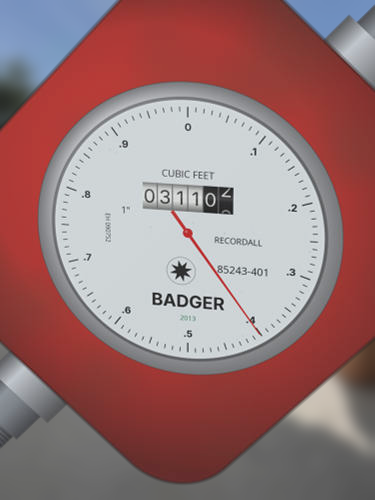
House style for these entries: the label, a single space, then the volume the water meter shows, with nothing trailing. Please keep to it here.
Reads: 31102.40 ft³
